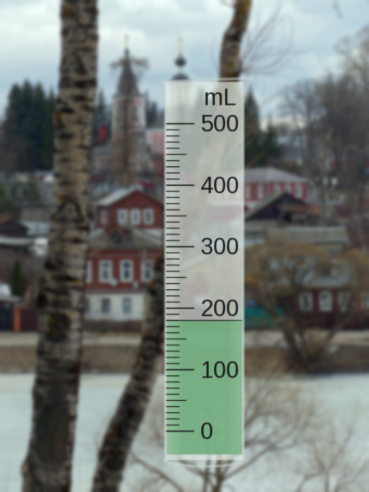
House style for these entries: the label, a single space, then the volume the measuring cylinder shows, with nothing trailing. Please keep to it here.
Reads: 180 mL
